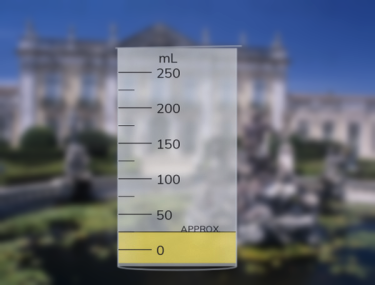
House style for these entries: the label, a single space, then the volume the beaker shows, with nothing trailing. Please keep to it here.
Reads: 25 mL
